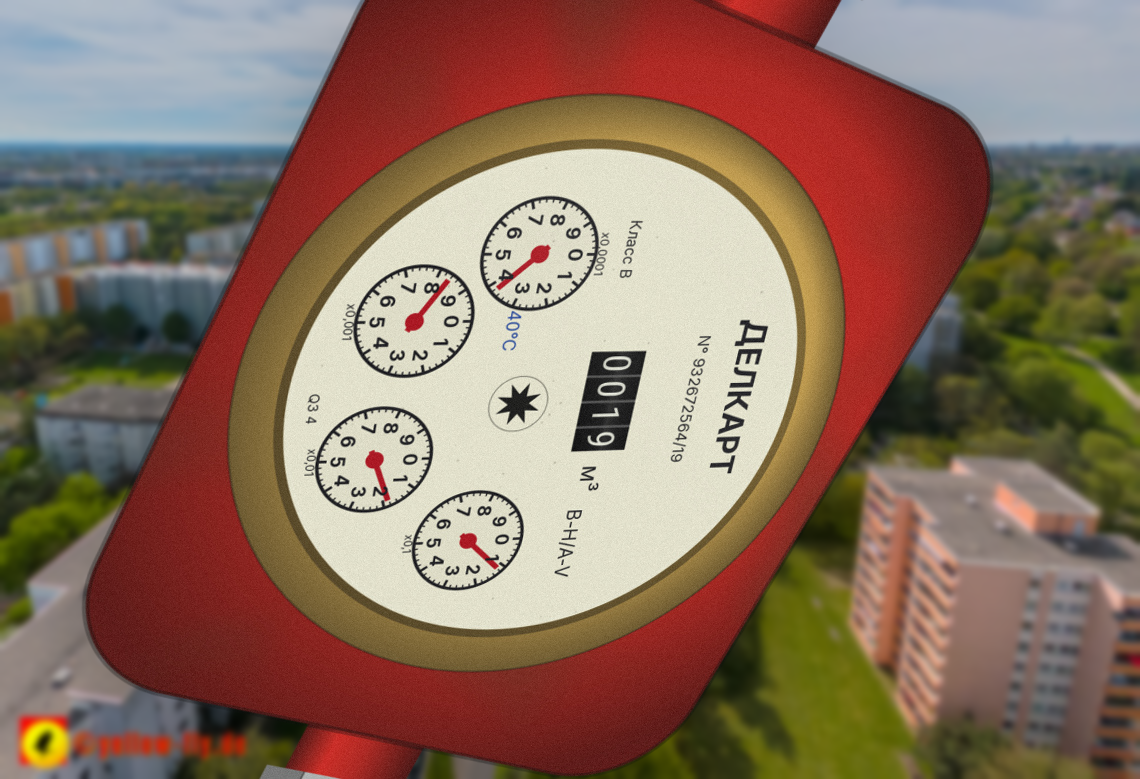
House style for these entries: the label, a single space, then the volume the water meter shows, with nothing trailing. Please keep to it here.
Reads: 19.1183 m³
